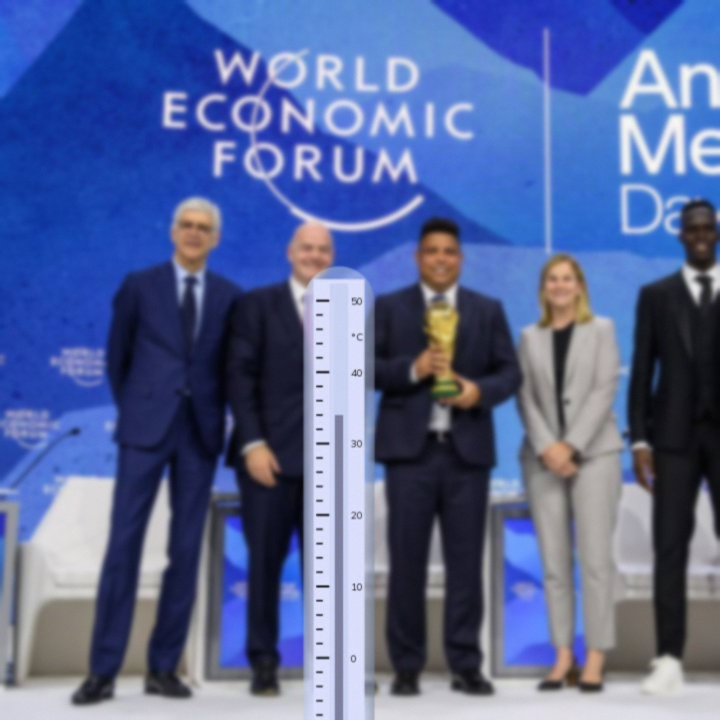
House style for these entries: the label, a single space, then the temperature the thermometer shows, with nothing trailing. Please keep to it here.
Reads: 34 °C
